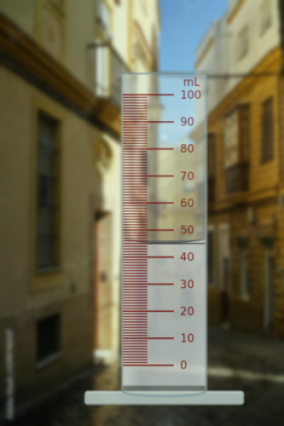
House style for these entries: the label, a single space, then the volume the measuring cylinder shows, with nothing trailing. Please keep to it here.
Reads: 45 mL
